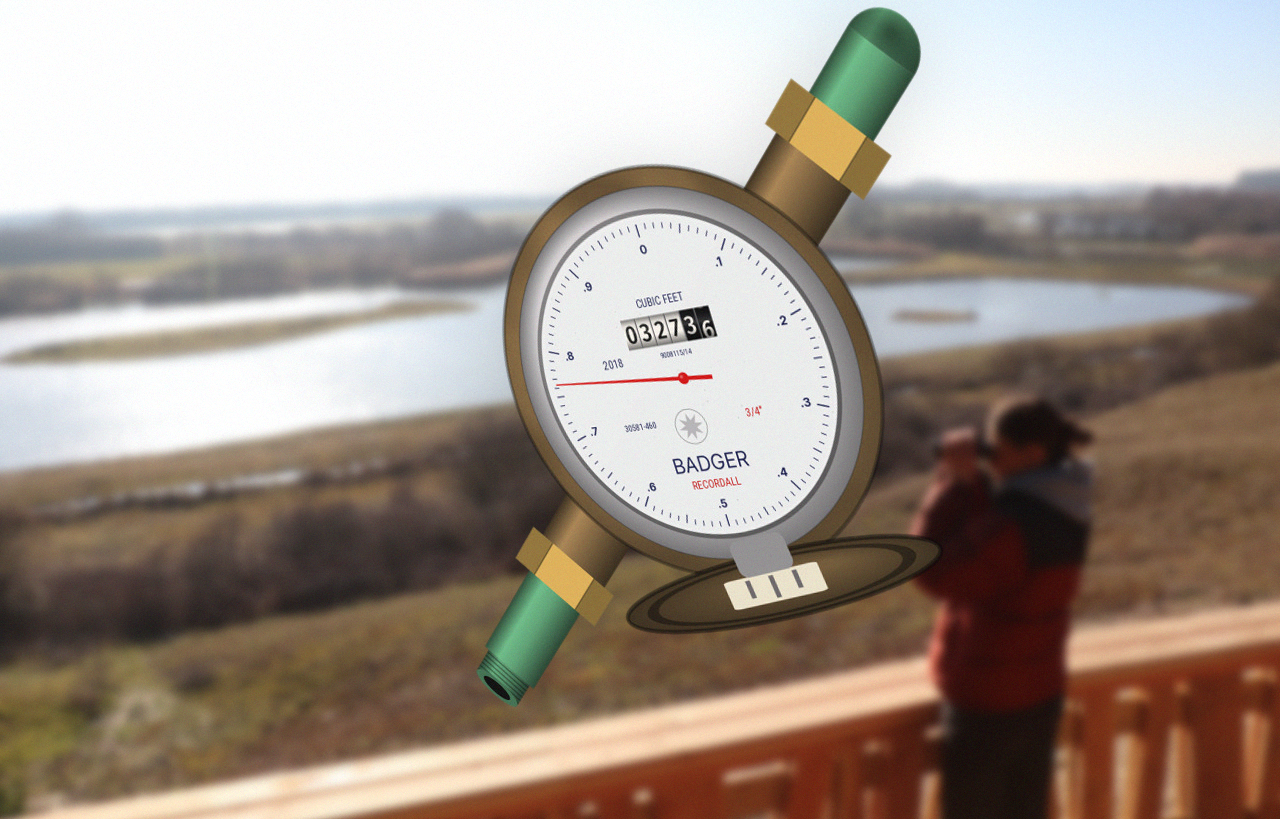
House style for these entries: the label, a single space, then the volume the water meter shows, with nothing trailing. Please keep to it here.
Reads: 32735.76 ft³
